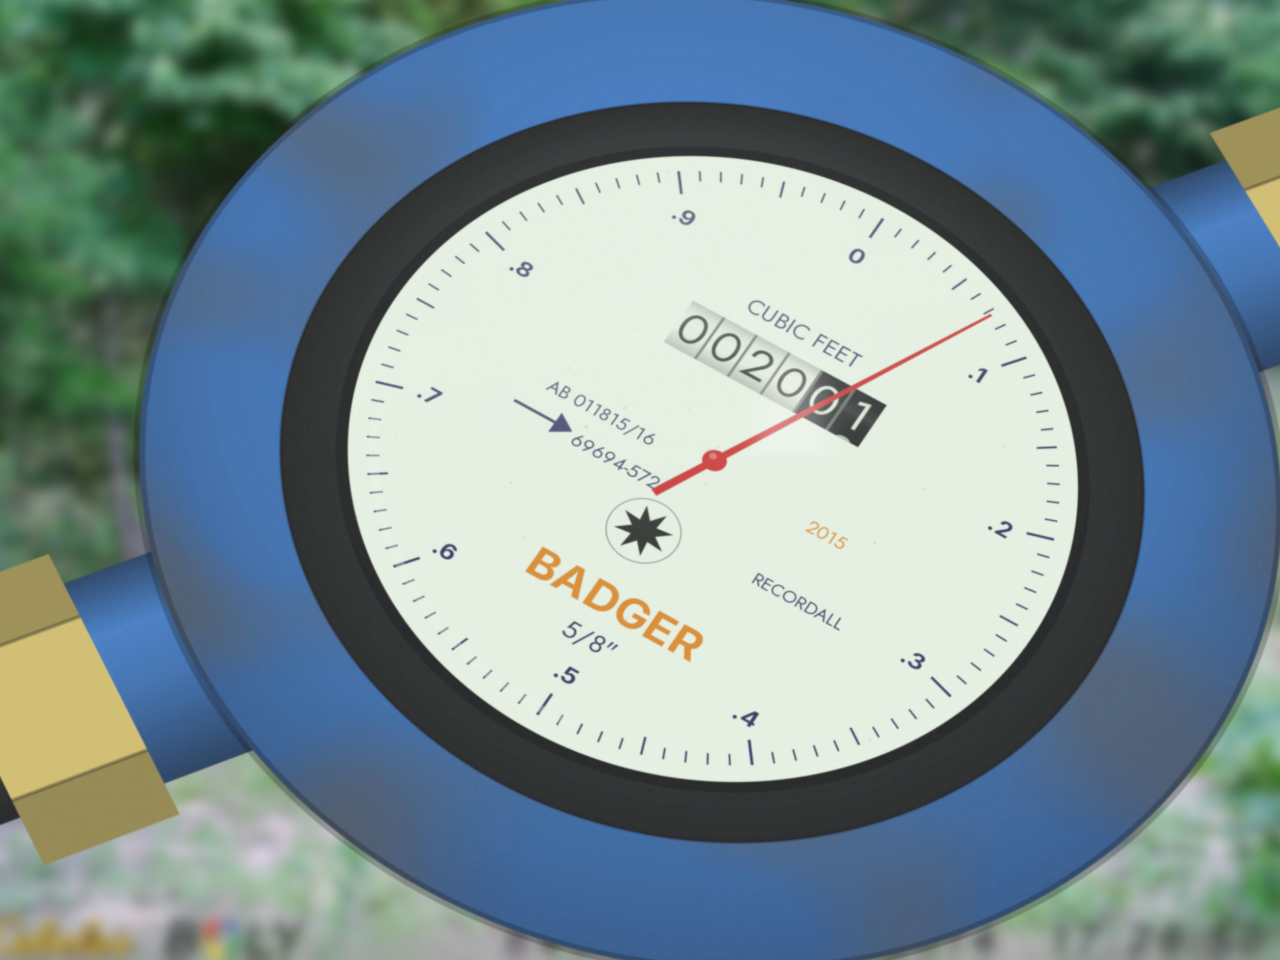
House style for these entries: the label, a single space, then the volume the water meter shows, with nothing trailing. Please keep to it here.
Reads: 2001.07 ft³
